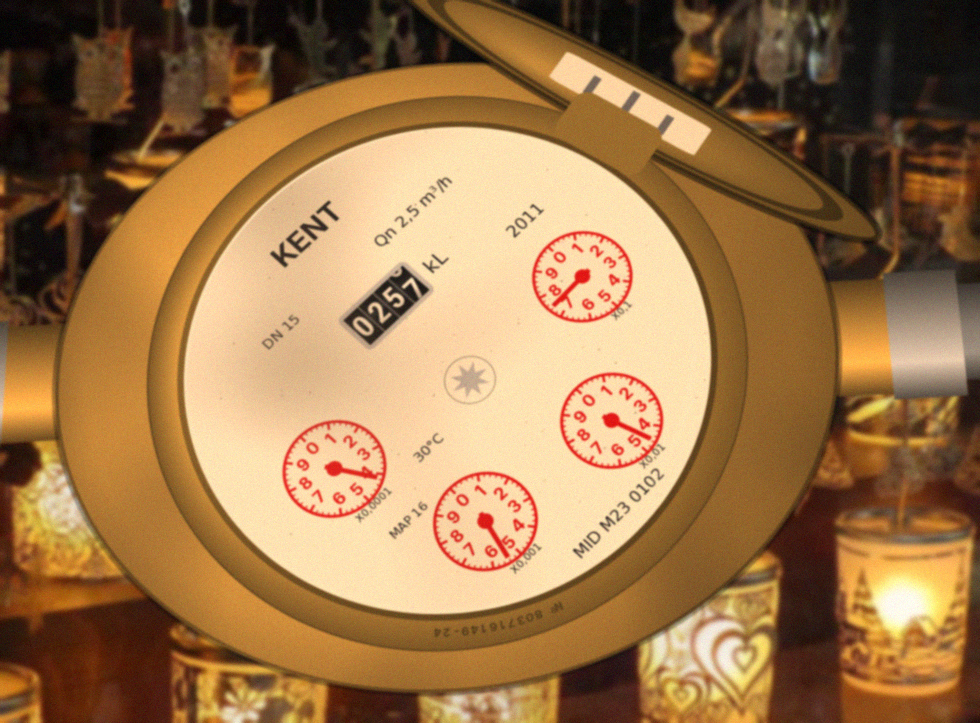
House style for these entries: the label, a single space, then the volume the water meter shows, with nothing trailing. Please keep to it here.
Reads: 256.7454 kL
